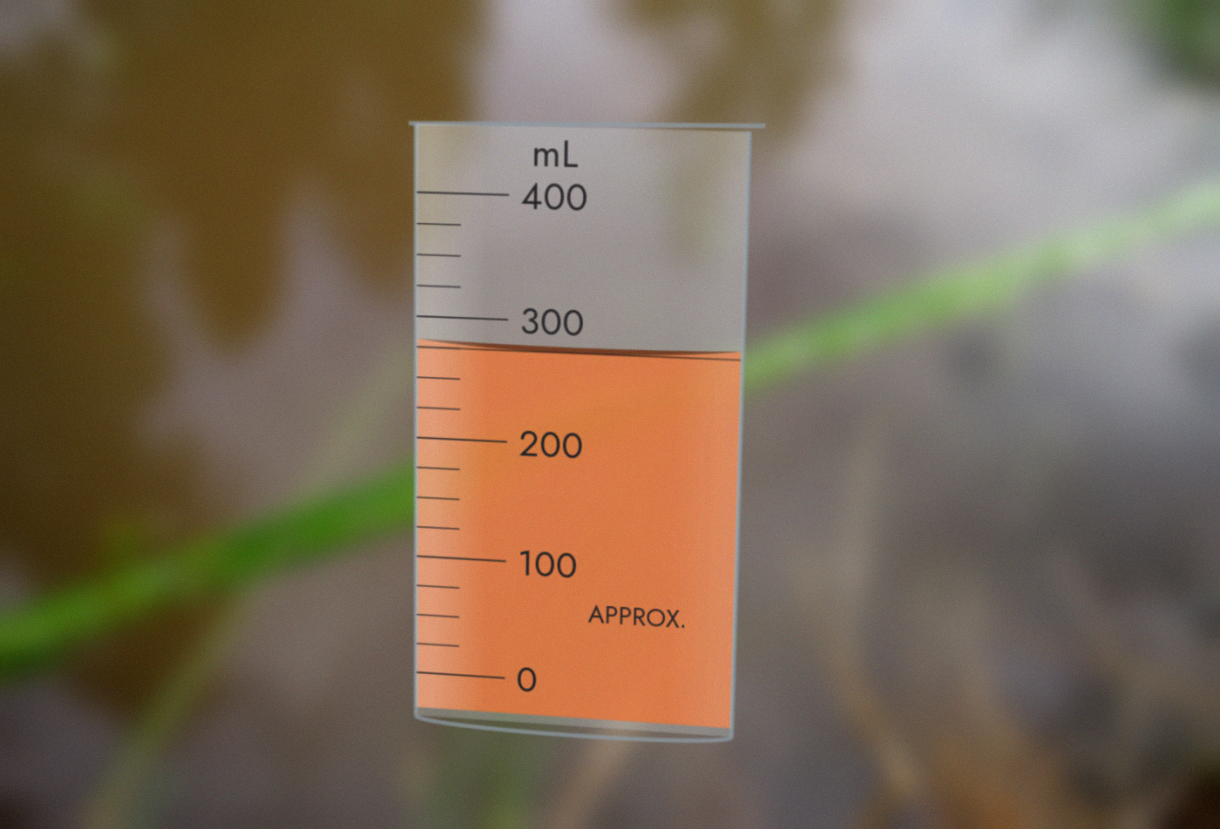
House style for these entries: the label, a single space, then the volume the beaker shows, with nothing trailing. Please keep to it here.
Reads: 275 mL
